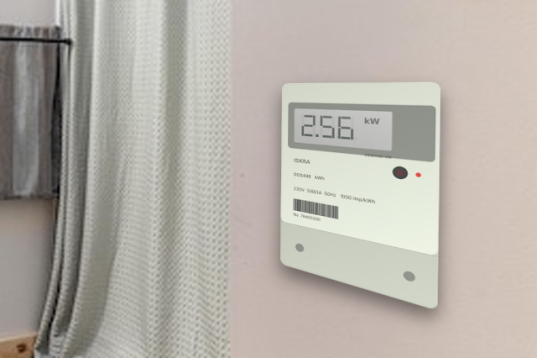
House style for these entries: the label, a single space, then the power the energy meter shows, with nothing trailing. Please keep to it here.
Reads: 2.56 kW
